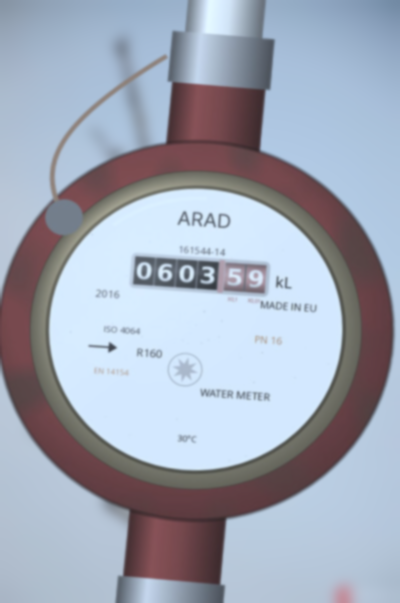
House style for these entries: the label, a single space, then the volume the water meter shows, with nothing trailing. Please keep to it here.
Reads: 603.59 kL
